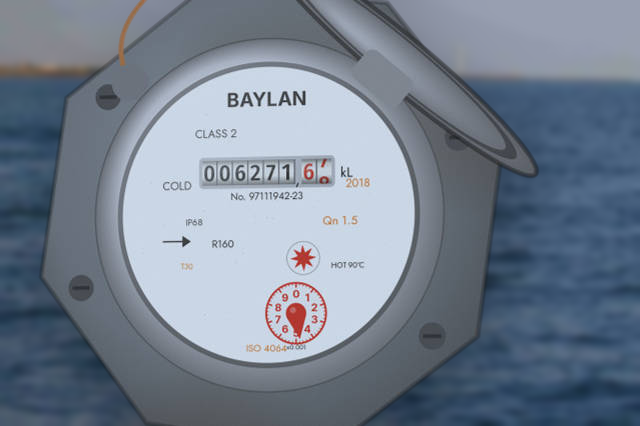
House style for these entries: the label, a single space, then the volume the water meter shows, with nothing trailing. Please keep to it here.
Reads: 6271.674 kL
